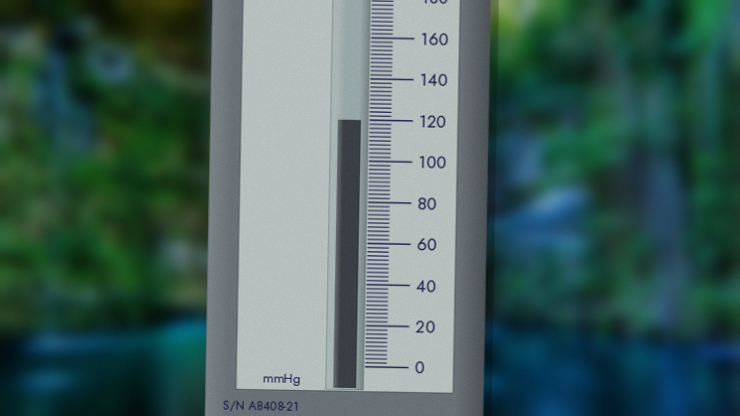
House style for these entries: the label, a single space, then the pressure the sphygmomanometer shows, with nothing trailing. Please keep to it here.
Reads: 120 mmHg
